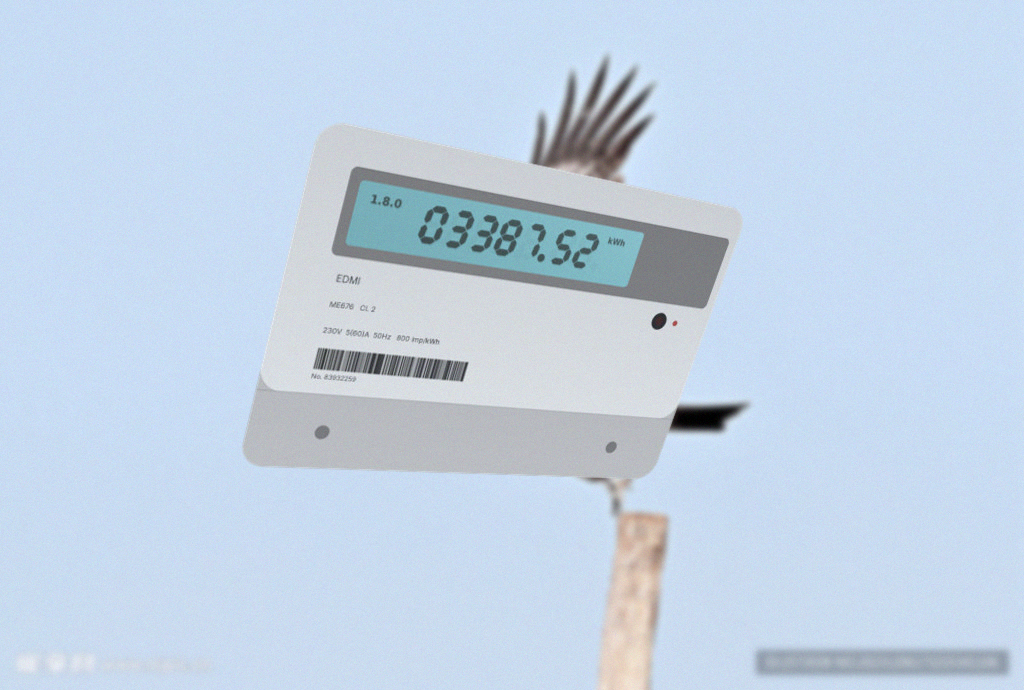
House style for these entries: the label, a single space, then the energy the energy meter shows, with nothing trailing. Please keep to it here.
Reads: 3387.52 kWh
